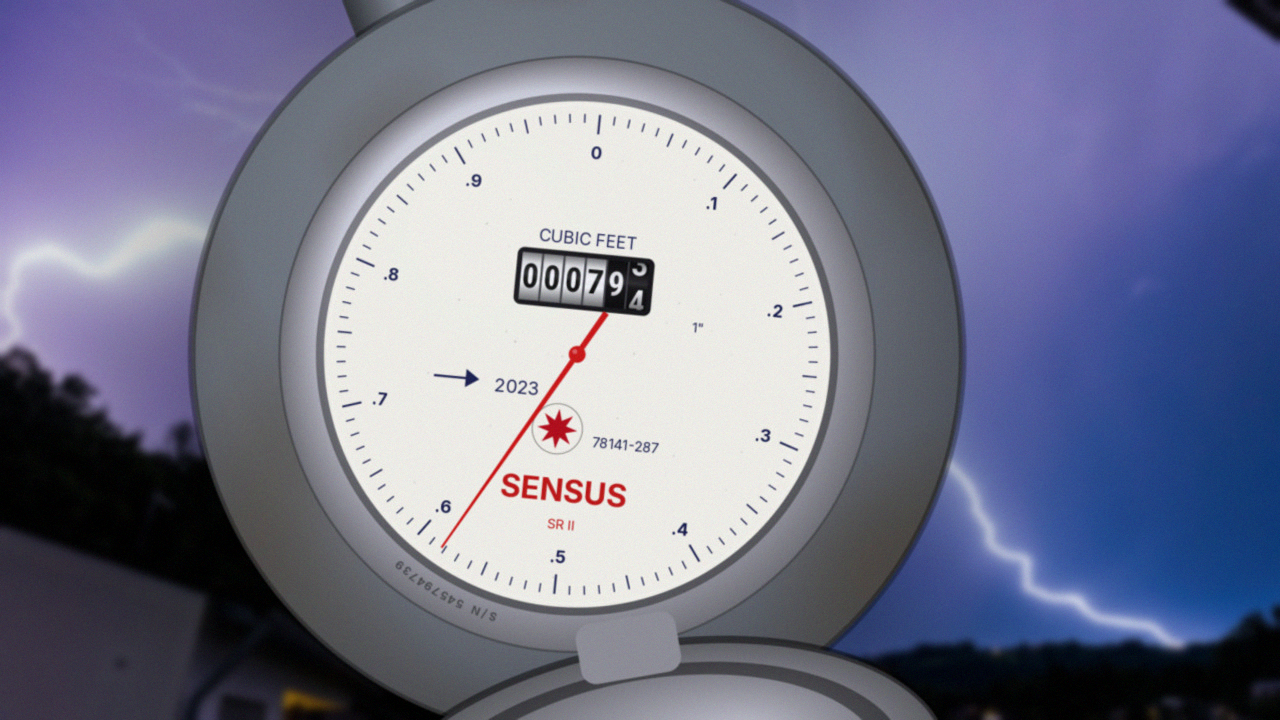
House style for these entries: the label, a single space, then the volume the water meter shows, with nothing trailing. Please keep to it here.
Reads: 793.58 ft³
